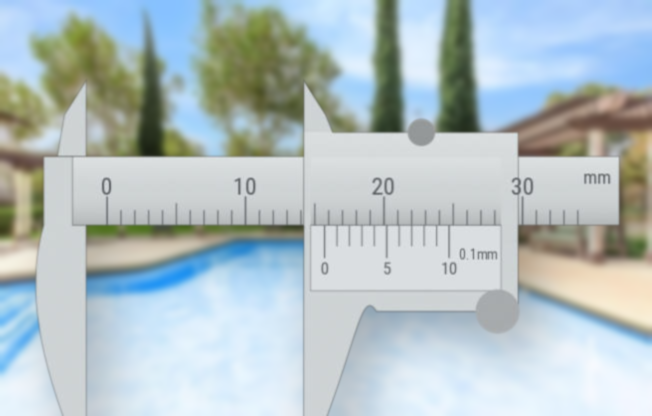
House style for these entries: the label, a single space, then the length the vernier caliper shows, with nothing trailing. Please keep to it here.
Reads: 15.7 mm
